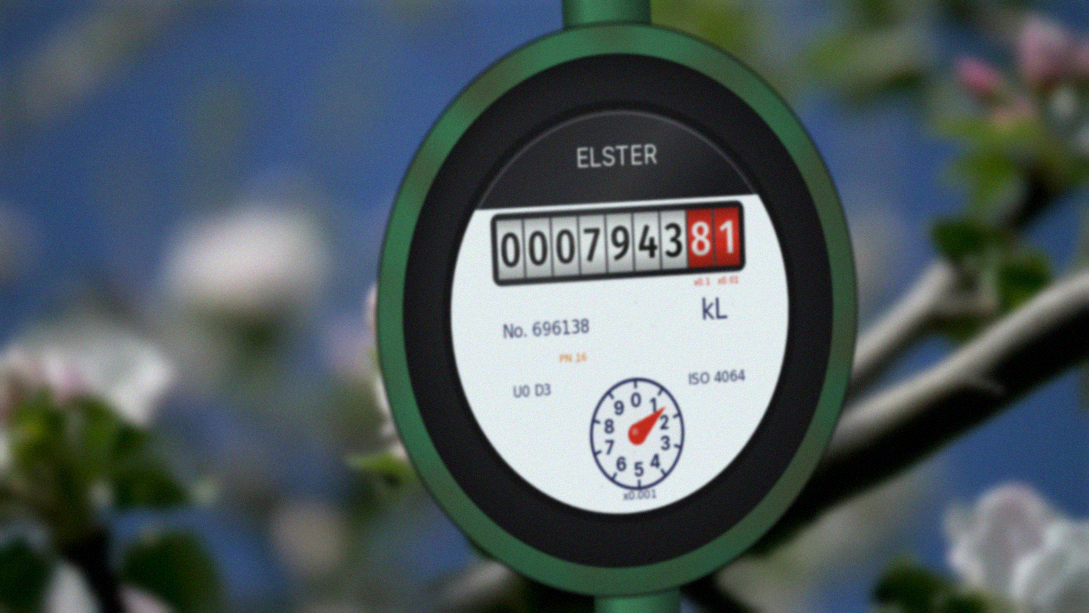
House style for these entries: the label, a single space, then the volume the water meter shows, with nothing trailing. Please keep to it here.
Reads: 7943.811 kL
